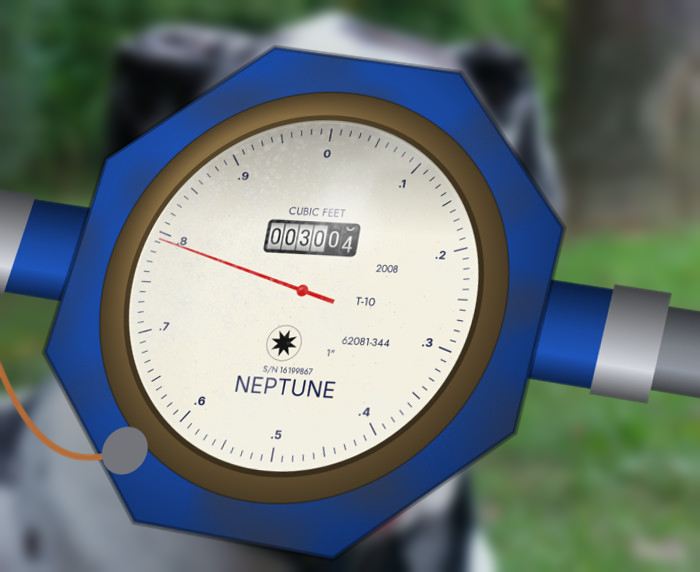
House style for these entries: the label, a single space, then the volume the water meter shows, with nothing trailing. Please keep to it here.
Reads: 3003.79 ft³
